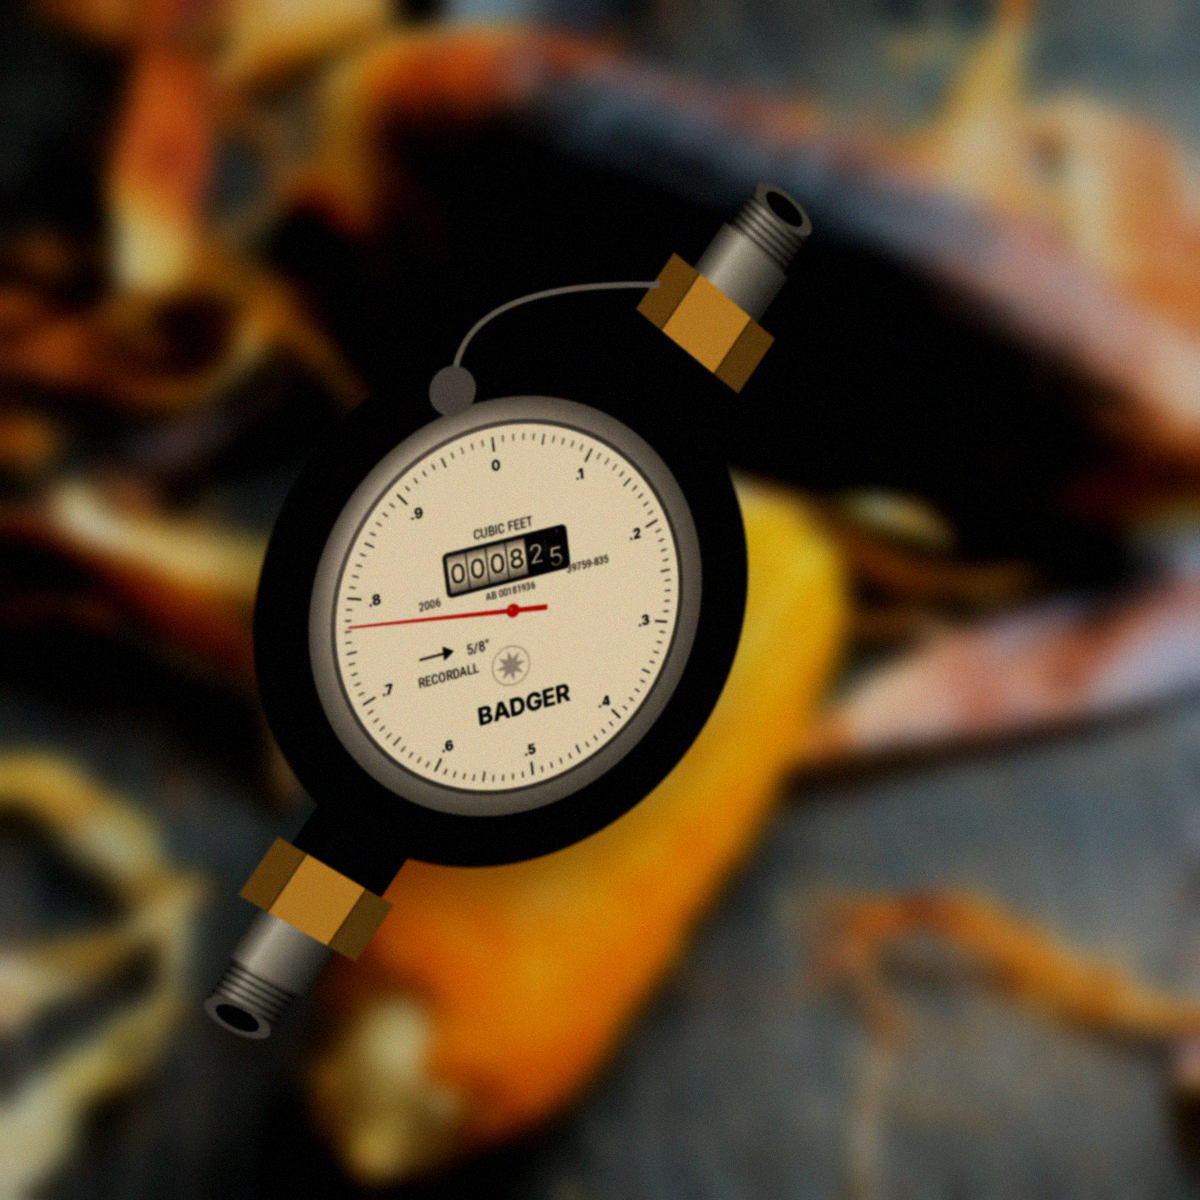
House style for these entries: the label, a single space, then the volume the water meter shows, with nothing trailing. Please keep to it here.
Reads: 824.77 ft³
